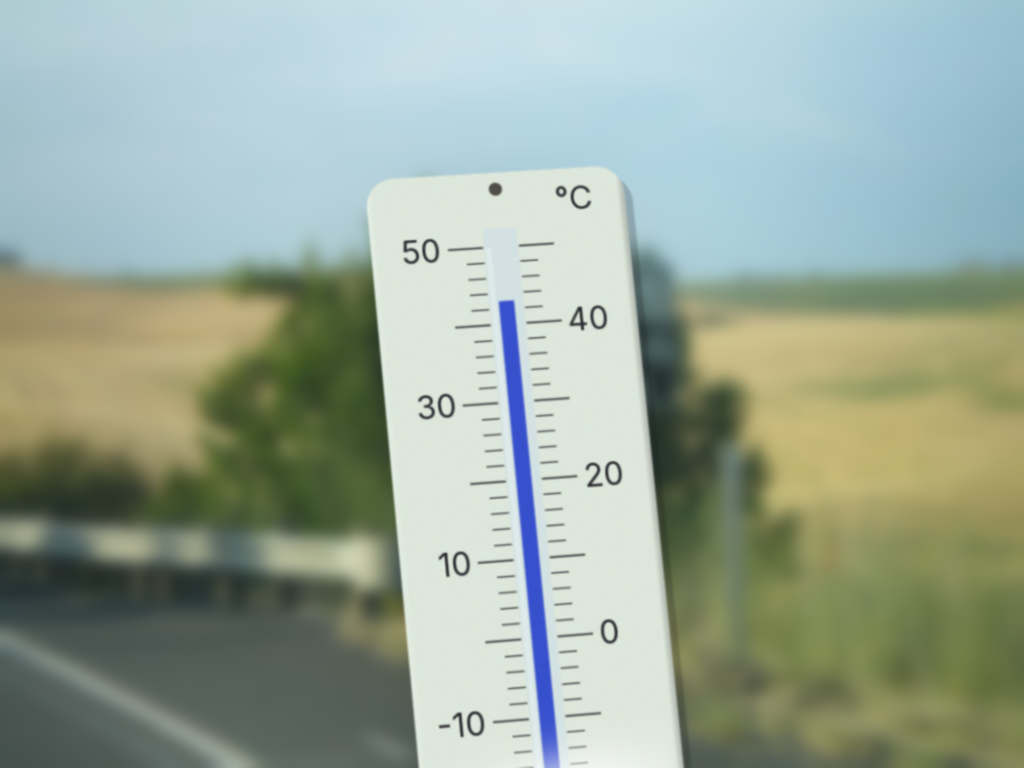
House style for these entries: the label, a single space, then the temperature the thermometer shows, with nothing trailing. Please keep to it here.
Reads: 43 °C
